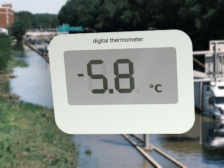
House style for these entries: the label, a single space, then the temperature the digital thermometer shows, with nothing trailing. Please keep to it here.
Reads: -5.8 °C
